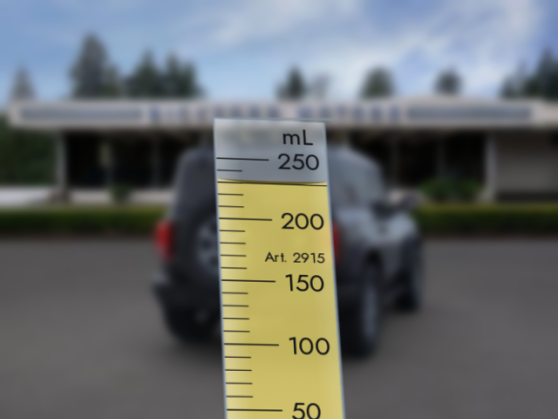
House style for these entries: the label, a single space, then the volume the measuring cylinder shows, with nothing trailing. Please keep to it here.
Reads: 230 mL
